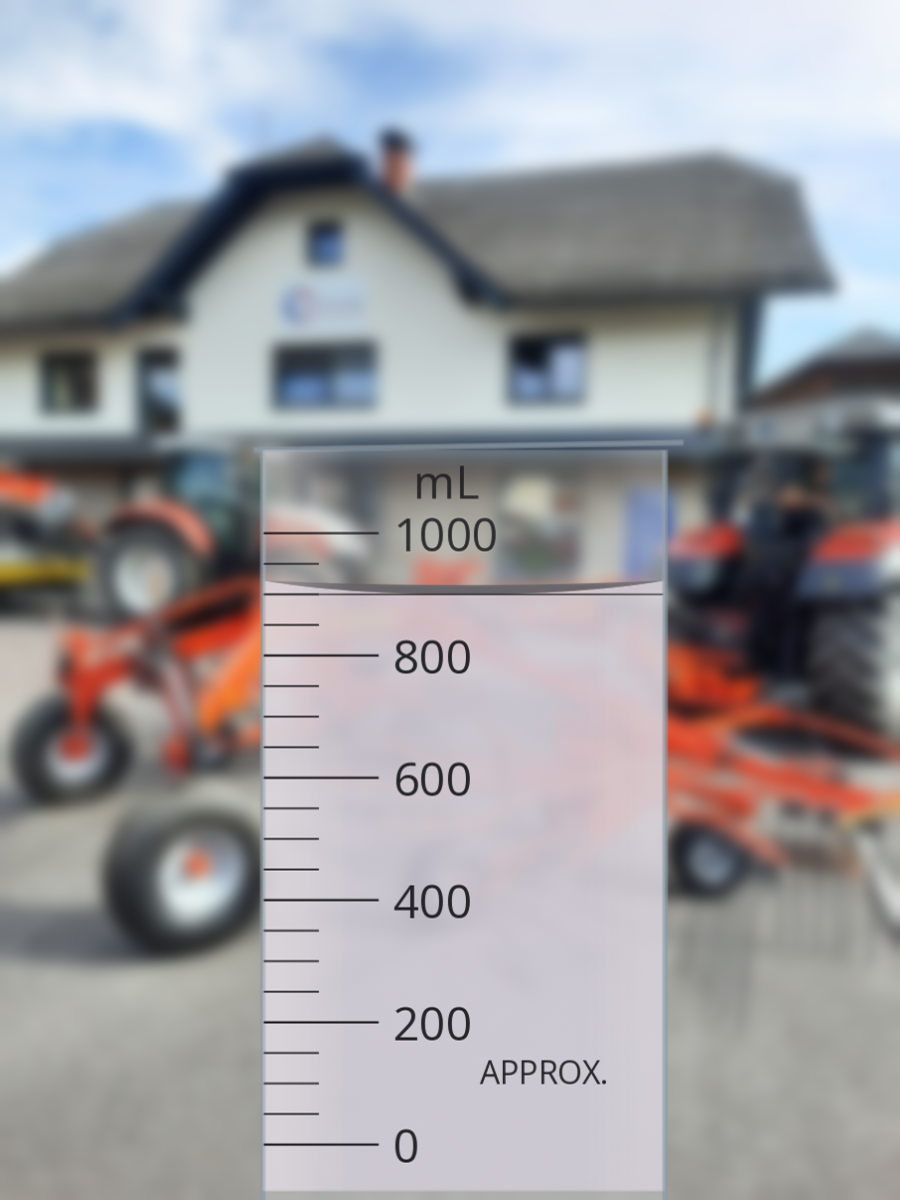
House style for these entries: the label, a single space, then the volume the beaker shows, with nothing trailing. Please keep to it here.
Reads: 900 mL
